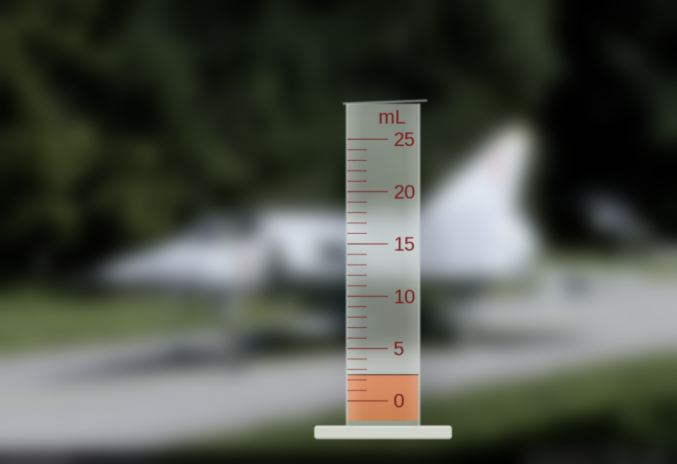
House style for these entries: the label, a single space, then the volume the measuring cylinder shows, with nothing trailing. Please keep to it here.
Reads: 2.5 mL
